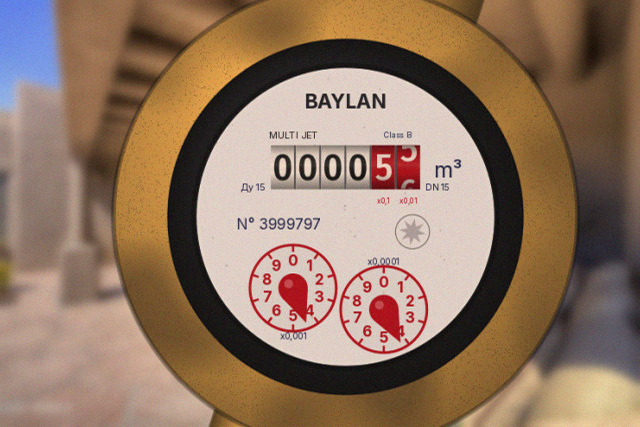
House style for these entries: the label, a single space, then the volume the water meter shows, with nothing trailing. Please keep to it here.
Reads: 0.5544 m³
